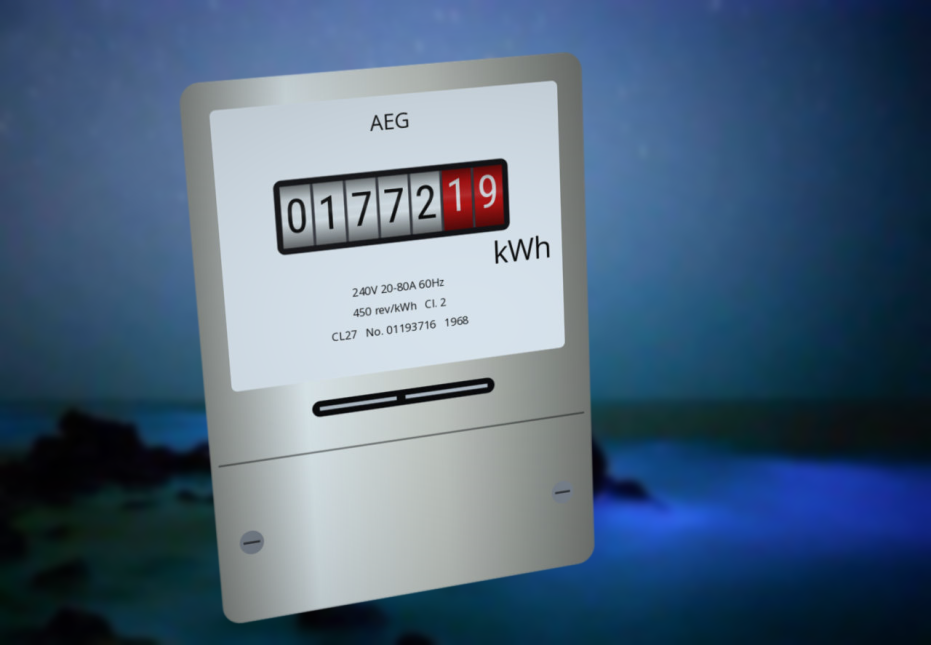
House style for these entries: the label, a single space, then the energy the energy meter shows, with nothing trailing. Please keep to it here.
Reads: 1772.19 kWh
